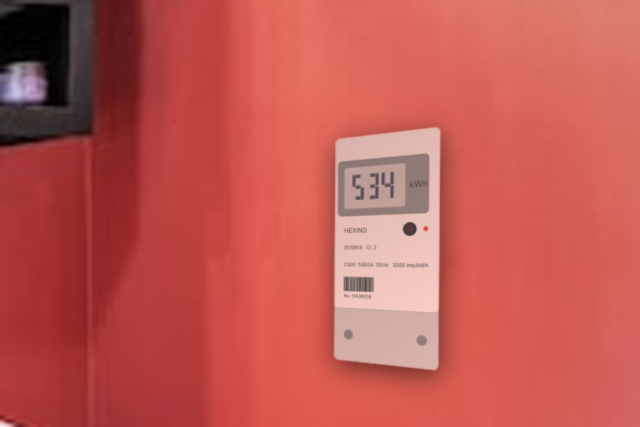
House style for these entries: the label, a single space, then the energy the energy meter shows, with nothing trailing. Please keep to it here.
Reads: 534 kWh
